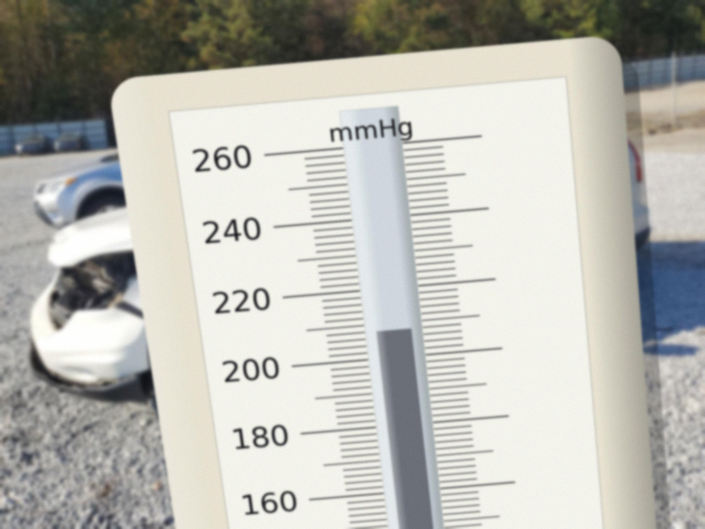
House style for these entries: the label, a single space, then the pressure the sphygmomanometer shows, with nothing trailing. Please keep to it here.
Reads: 208 mmHg
